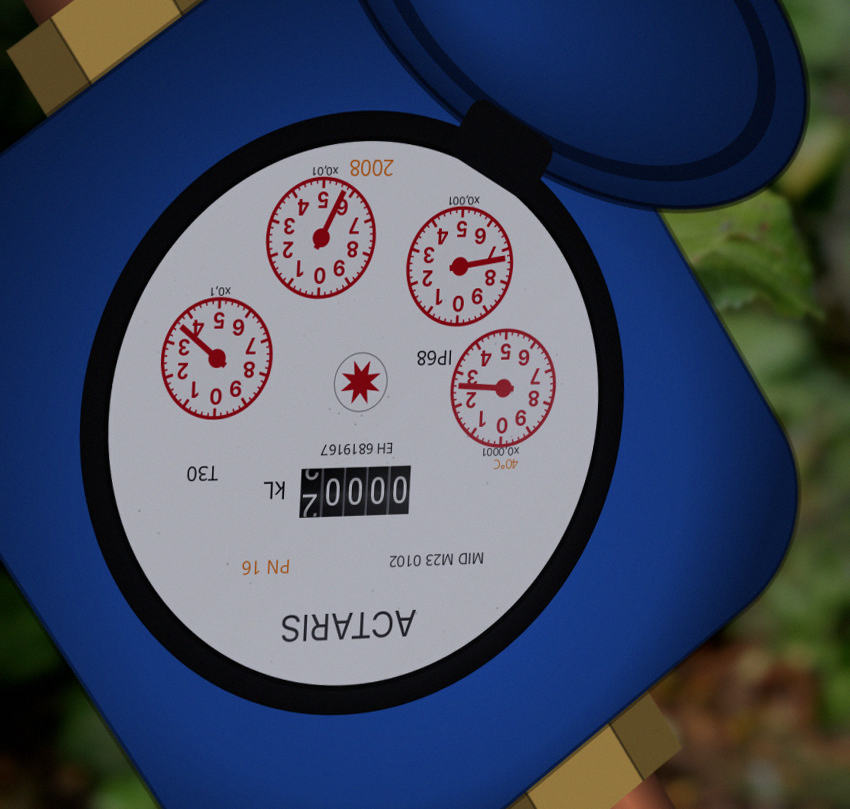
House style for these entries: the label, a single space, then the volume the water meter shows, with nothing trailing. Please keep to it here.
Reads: 2.3572 kL
